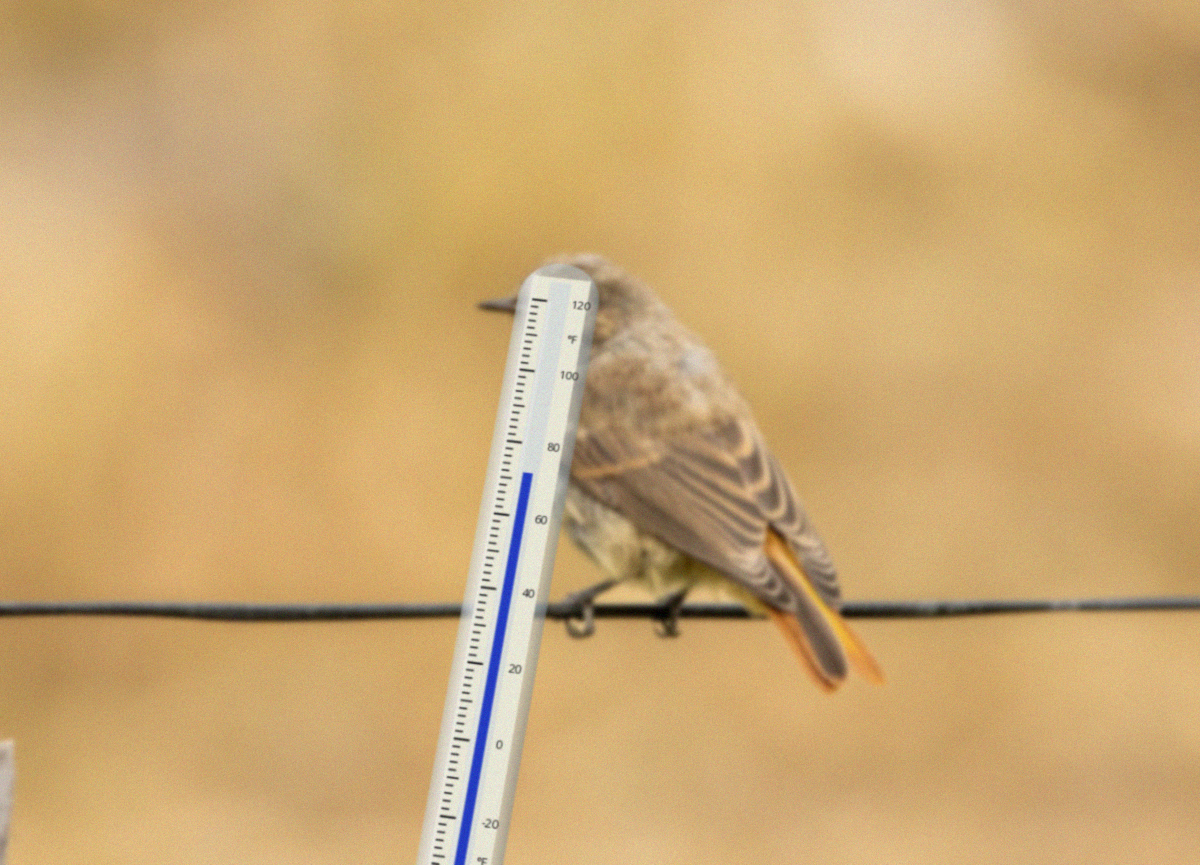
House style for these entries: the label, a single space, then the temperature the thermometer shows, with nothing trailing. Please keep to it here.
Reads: 72 °F
